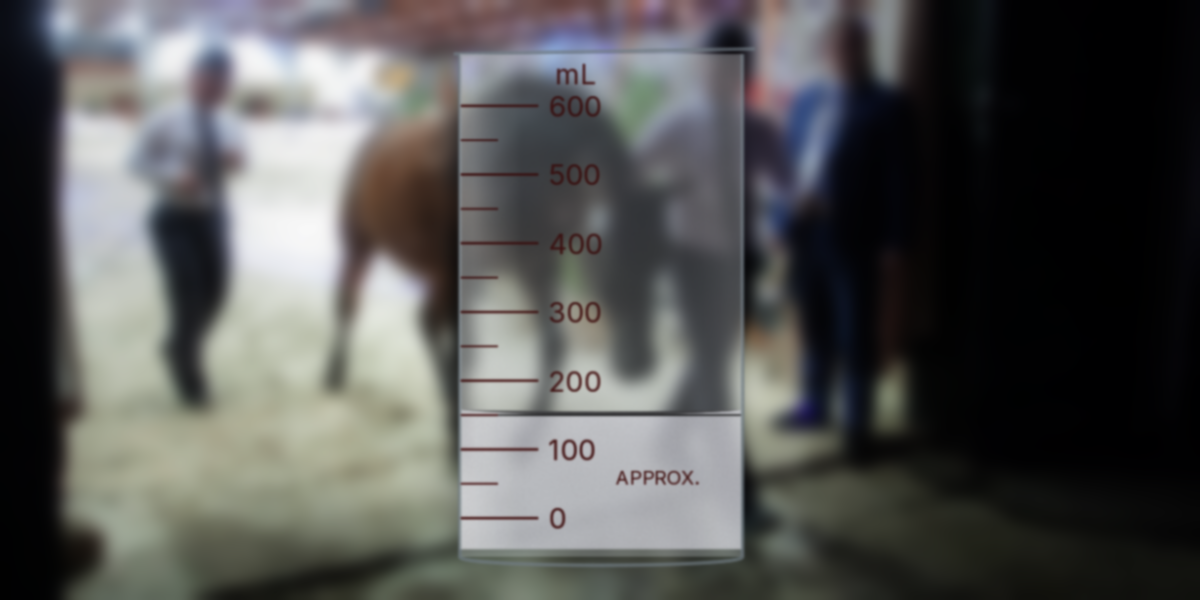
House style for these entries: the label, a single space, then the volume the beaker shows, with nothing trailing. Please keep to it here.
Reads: 150 mL
